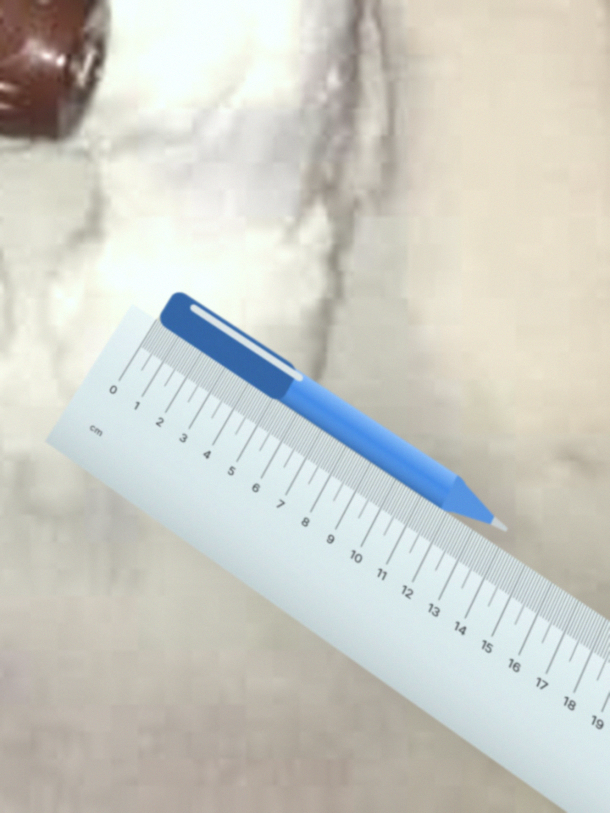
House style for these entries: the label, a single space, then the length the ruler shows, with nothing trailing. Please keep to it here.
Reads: 14 cm
